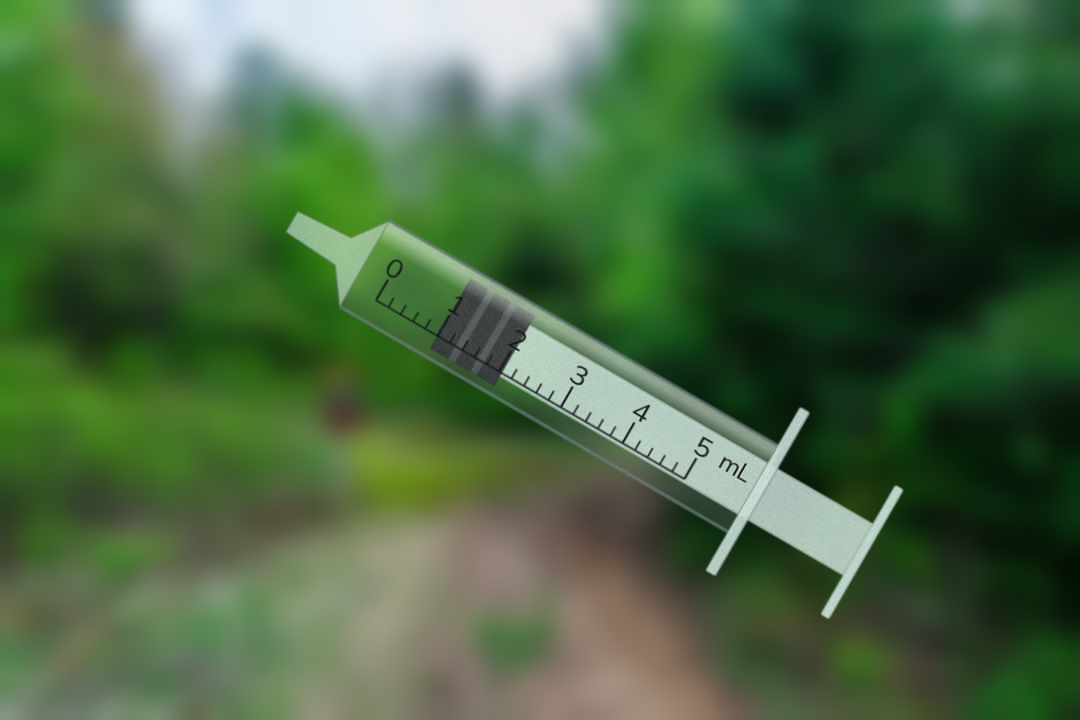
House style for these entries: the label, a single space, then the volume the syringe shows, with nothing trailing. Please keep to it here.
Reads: 1 mL
